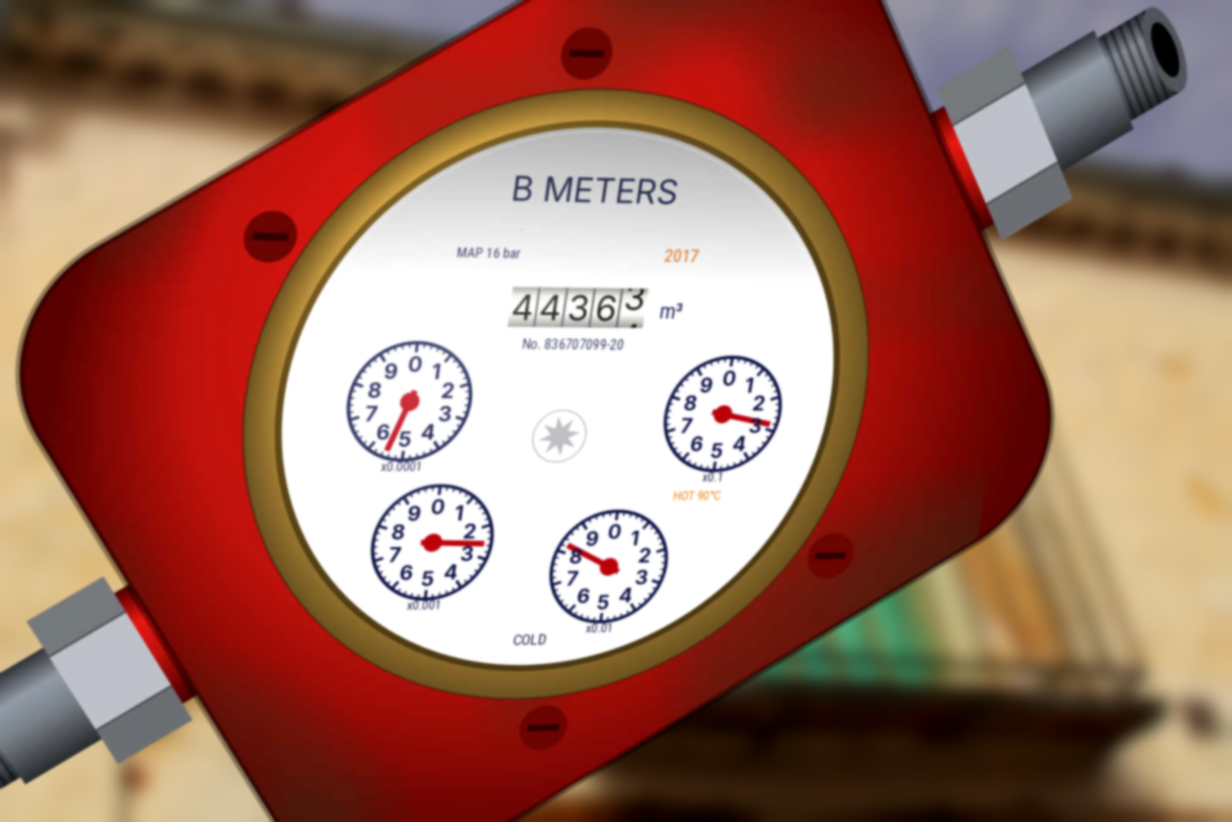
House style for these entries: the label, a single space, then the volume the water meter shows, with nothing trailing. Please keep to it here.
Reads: 44363.2825 m³
